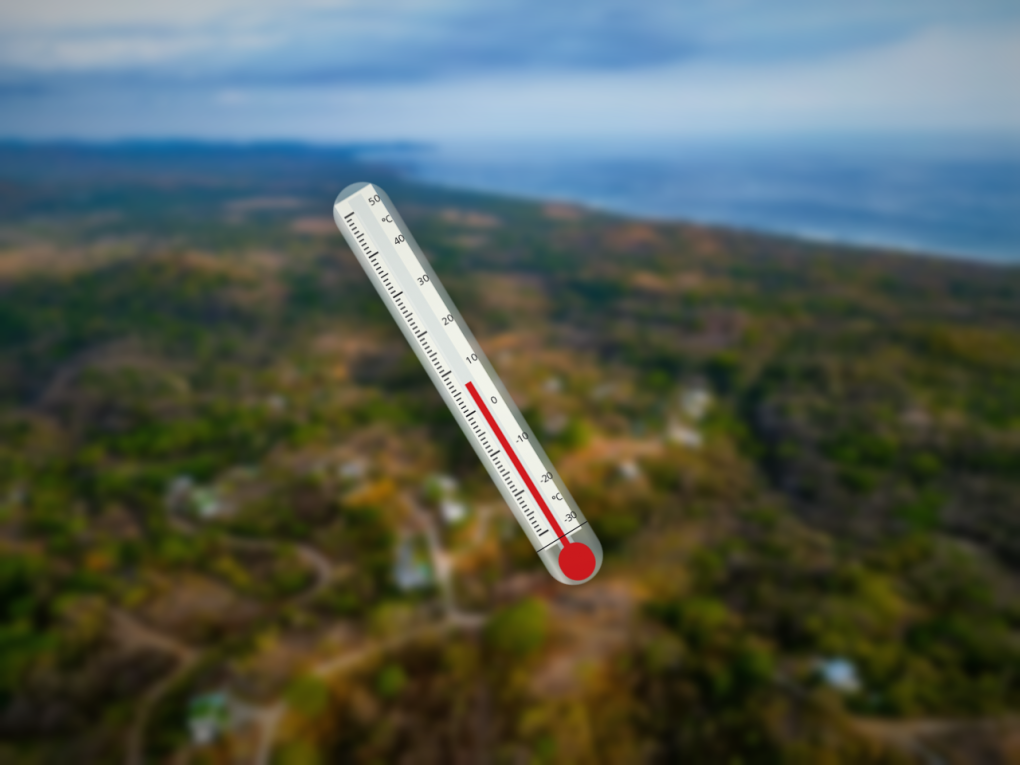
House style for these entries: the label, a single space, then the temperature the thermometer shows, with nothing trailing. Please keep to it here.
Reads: 6 °C
